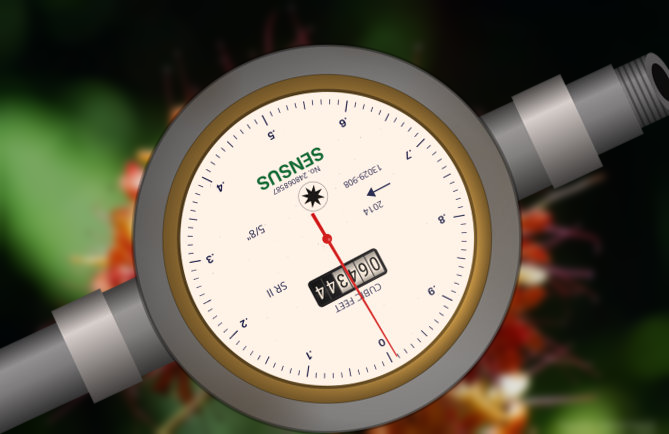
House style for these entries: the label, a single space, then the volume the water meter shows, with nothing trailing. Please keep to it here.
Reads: 64343.99 ft³
